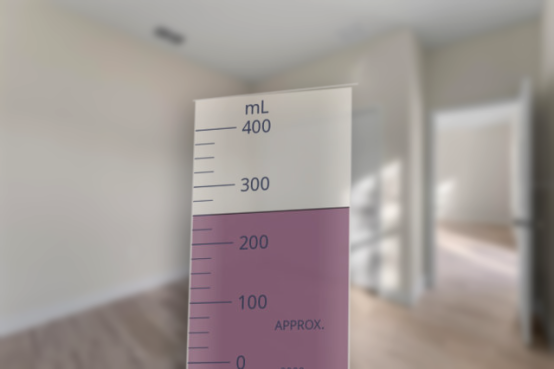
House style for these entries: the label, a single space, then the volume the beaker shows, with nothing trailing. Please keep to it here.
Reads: 250 mL
